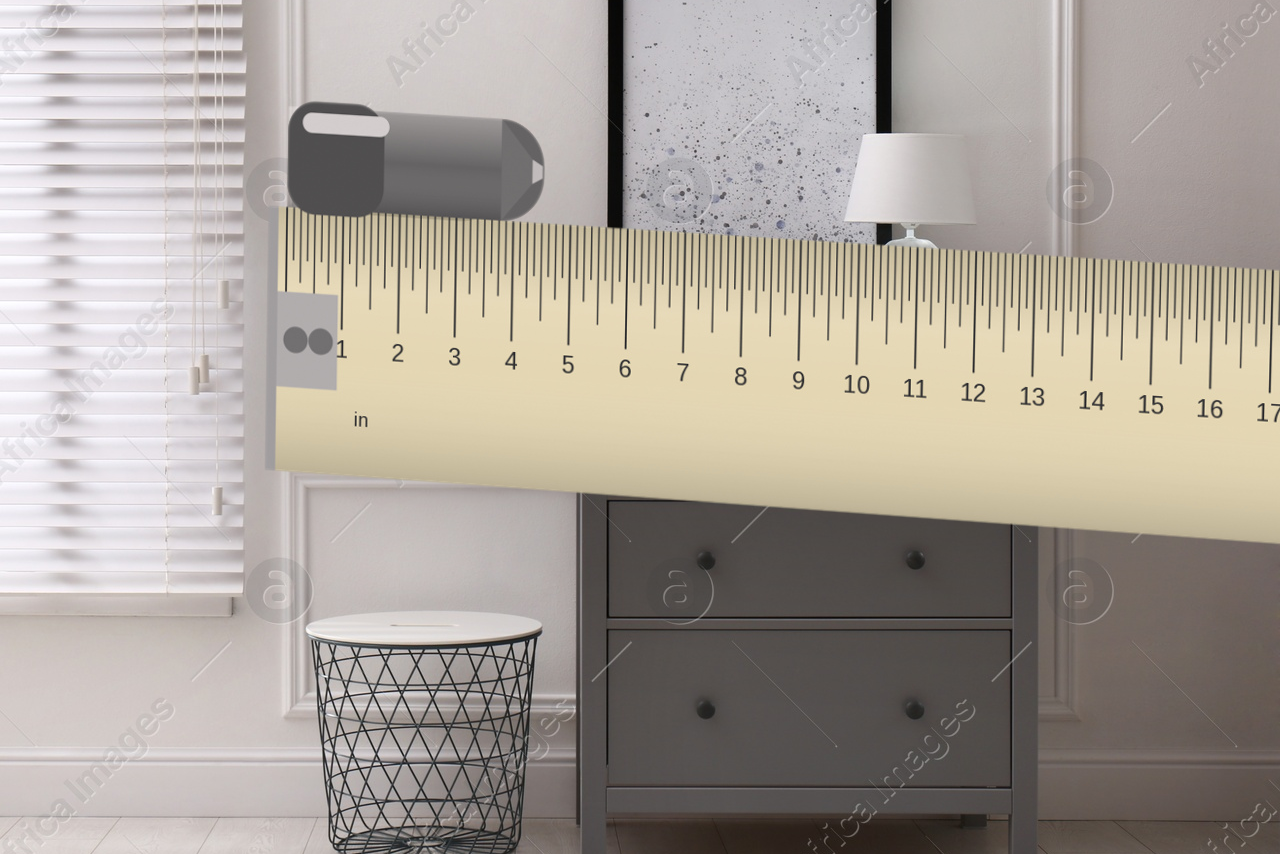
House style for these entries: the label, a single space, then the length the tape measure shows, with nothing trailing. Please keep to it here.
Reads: 4.5 in
